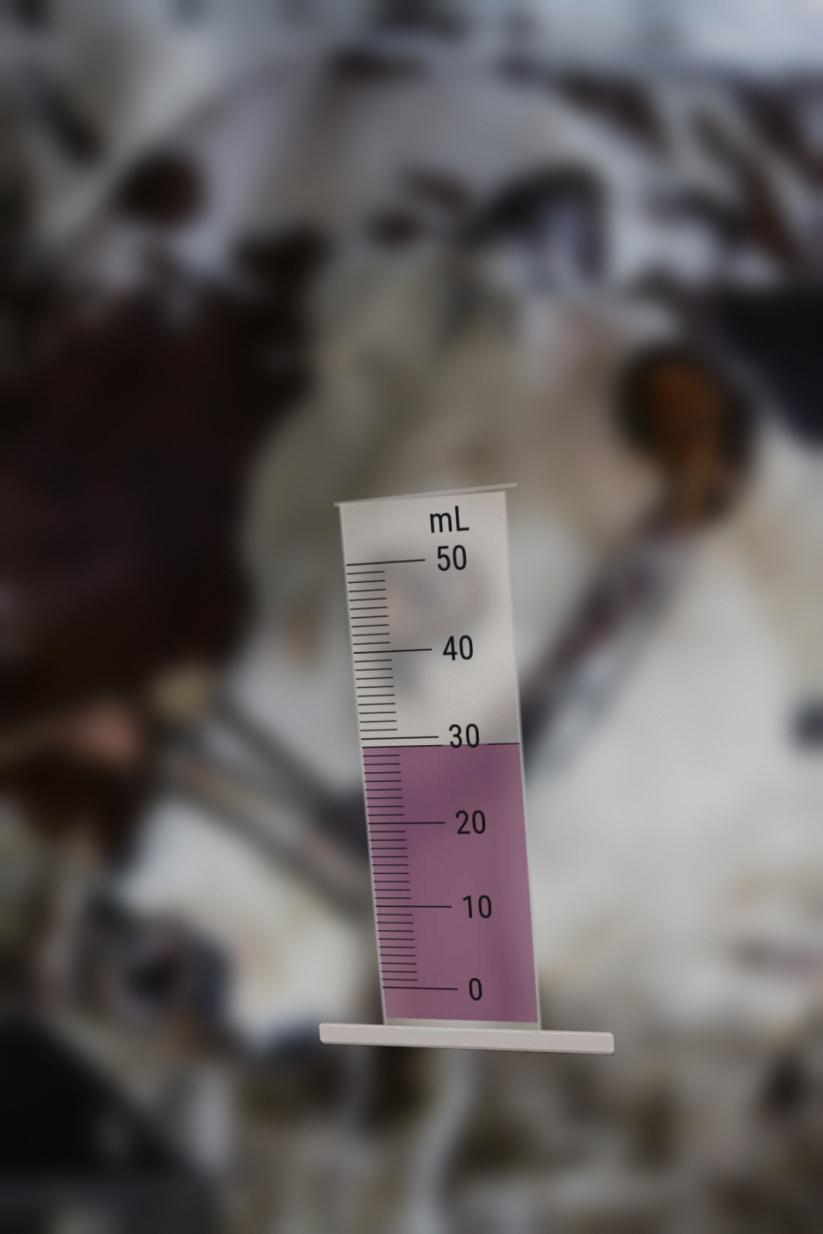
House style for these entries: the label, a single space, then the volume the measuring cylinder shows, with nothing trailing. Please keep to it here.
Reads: 29 mL
